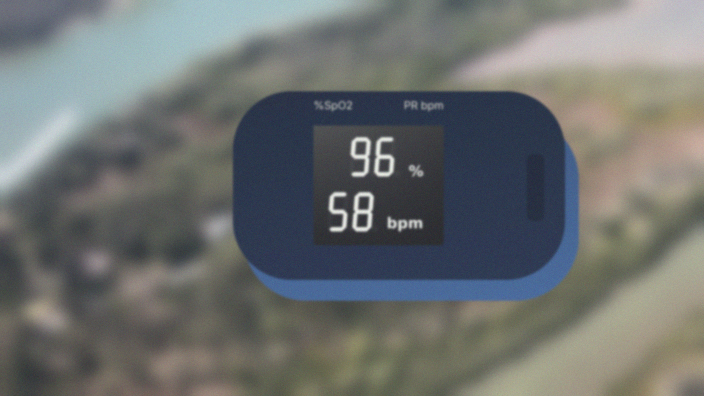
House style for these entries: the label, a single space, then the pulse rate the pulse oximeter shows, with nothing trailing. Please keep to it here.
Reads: 58 bpm
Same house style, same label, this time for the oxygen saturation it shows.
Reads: 96 %
